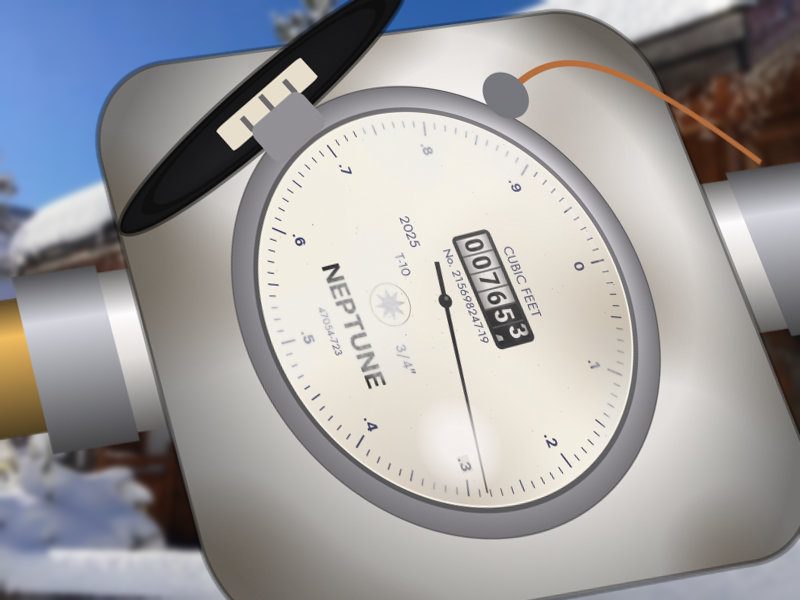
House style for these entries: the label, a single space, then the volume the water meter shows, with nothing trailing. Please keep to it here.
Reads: 7653.28 ft³
